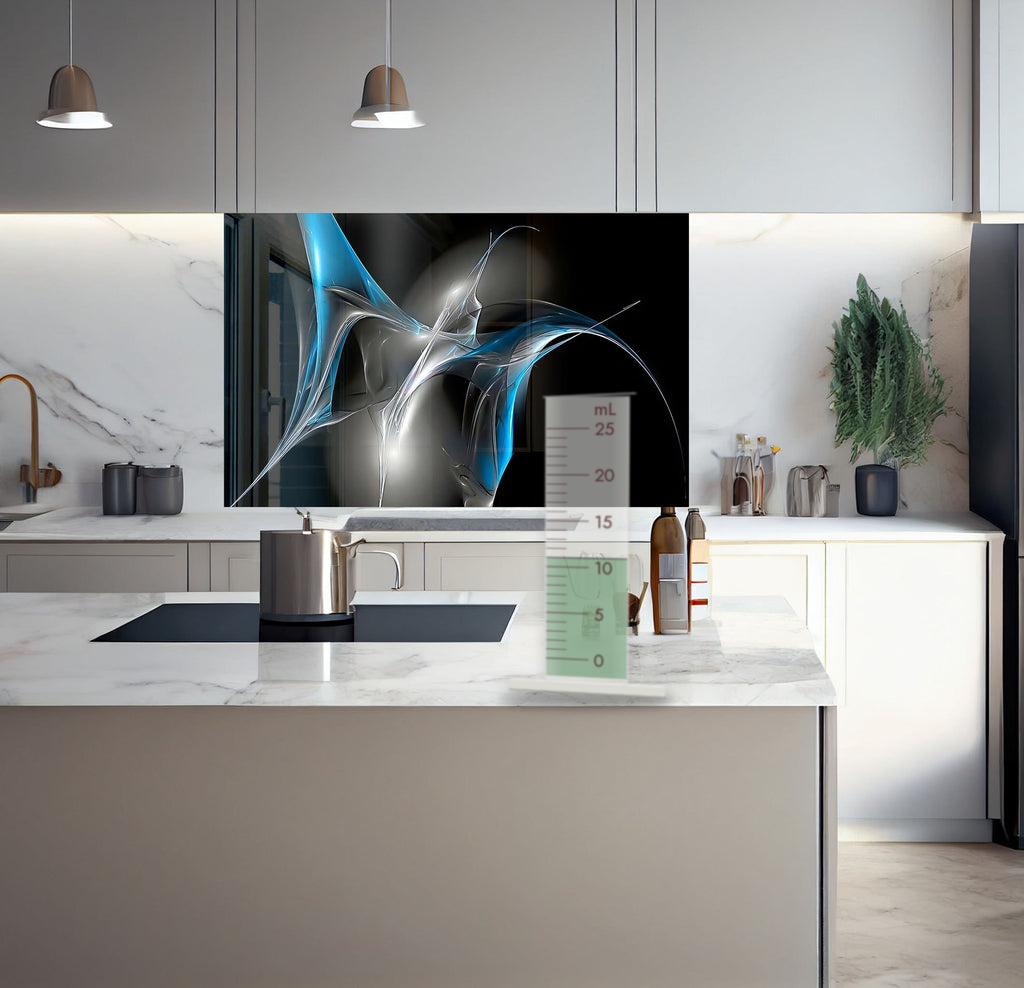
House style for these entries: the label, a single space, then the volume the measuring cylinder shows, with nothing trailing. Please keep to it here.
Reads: 11 mL
